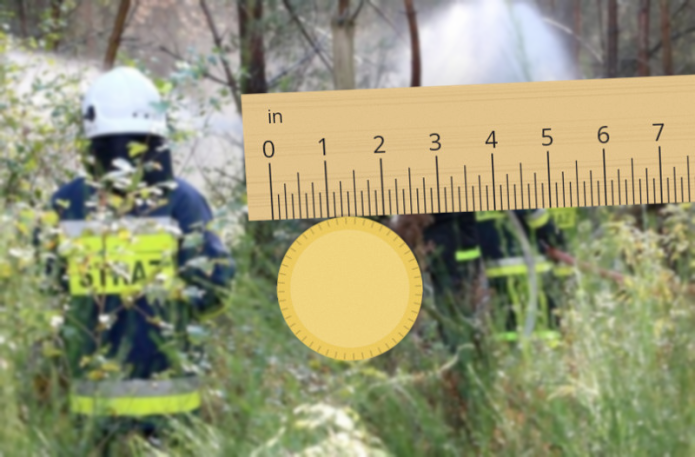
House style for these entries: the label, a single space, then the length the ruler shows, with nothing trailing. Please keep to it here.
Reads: 2.625 in
